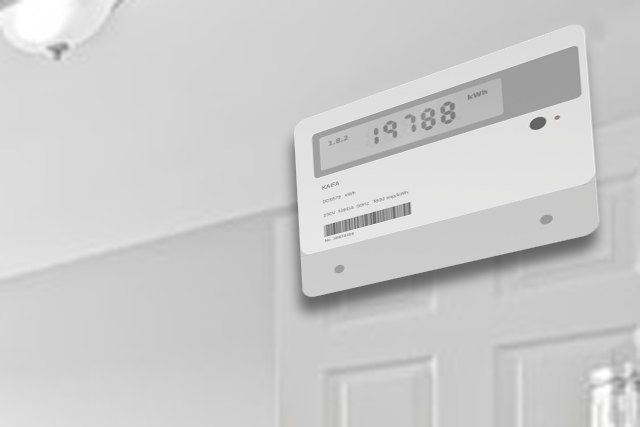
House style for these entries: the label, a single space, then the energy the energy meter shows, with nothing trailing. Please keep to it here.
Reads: 19788 kWh
